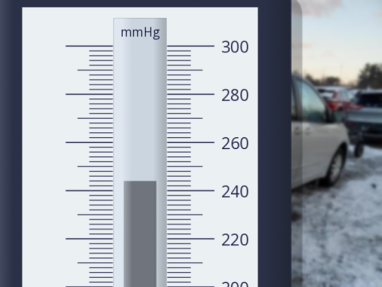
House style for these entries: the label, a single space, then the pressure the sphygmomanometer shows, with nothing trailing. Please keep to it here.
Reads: 244 mmHg
